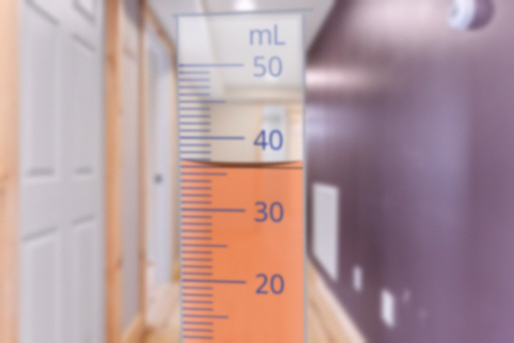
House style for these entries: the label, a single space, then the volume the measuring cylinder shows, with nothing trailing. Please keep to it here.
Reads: 36 mL
